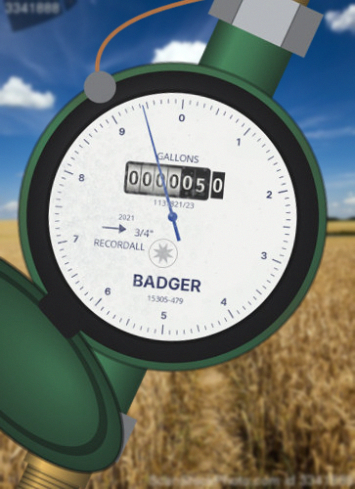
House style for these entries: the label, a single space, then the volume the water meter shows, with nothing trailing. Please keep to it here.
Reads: 49.4 gal
